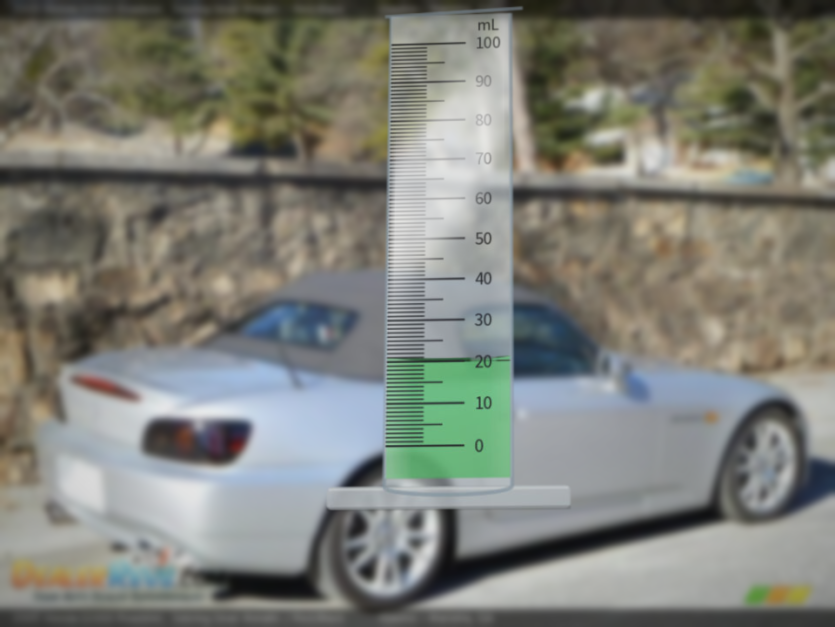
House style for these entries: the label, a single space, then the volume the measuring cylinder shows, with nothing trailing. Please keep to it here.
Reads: 20 mL
